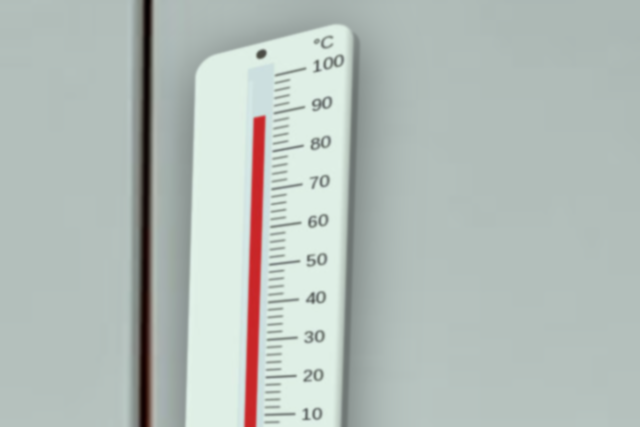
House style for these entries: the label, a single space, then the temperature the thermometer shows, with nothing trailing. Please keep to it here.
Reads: 90 °C
